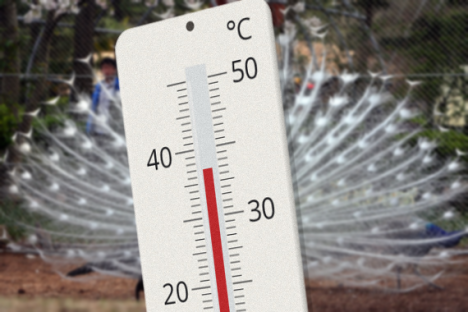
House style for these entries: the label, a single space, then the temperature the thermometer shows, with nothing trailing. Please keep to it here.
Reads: 37 °C
